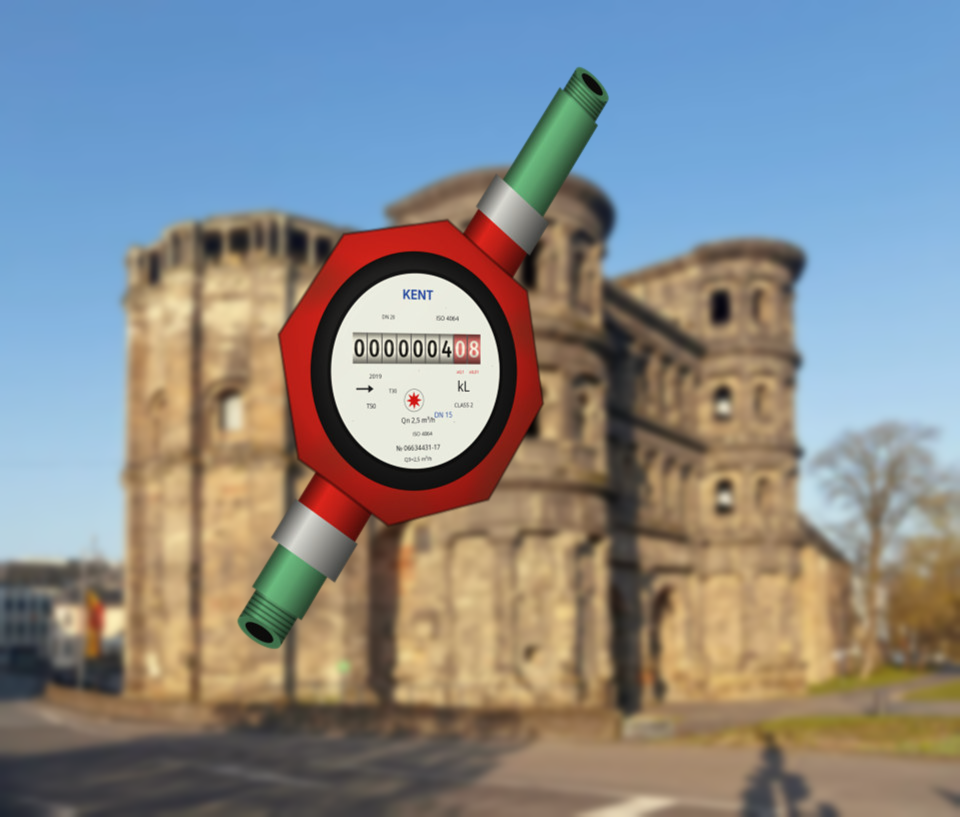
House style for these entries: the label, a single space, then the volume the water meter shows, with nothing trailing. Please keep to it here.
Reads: 4.08 kL
